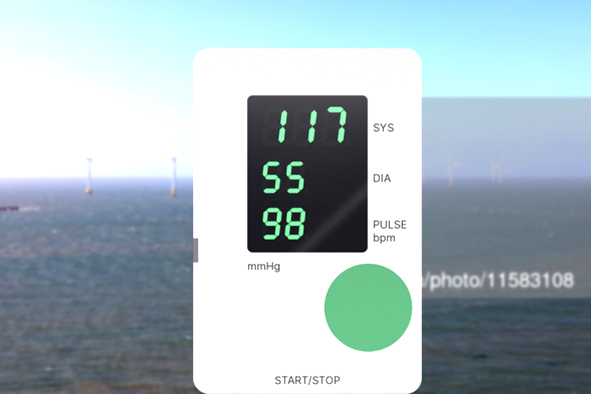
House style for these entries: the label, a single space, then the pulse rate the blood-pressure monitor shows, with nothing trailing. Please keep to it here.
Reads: 98 bpm
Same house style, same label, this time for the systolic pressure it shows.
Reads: 117 mmHg
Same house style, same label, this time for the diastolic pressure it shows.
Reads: 55 mmHg
